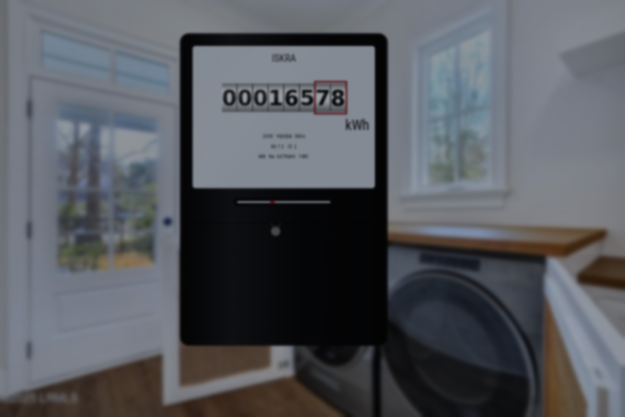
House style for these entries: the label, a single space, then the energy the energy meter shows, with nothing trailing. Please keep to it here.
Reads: 165.78 kWh
